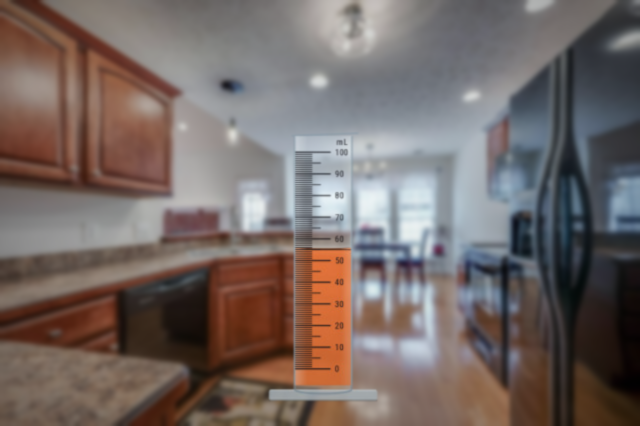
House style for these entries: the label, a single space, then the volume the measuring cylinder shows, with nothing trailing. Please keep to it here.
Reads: 55 mL
